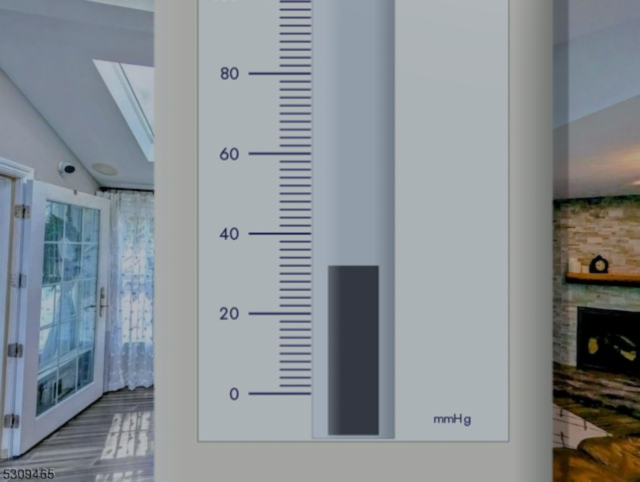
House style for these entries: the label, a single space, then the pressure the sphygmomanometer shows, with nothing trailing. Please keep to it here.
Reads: 32 mmHg
